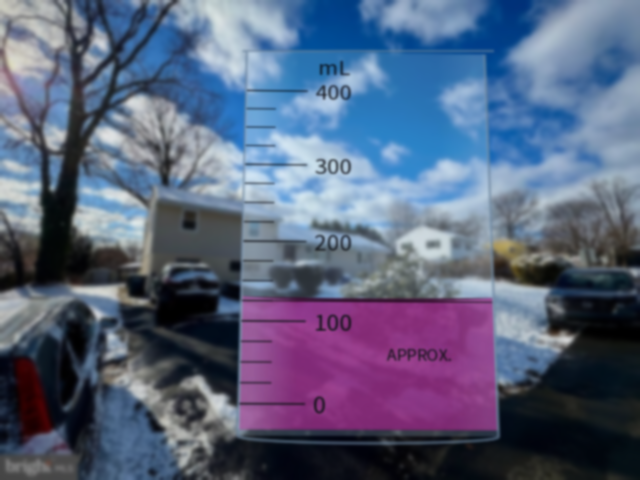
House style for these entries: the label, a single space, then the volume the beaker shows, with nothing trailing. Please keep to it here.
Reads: 125 mL
